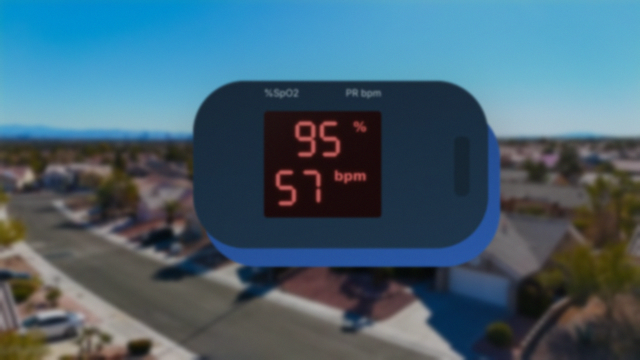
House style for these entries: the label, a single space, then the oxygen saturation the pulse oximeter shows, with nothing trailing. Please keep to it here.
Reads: 95 %
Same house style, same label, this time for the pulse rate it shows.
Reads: 57 bpm
